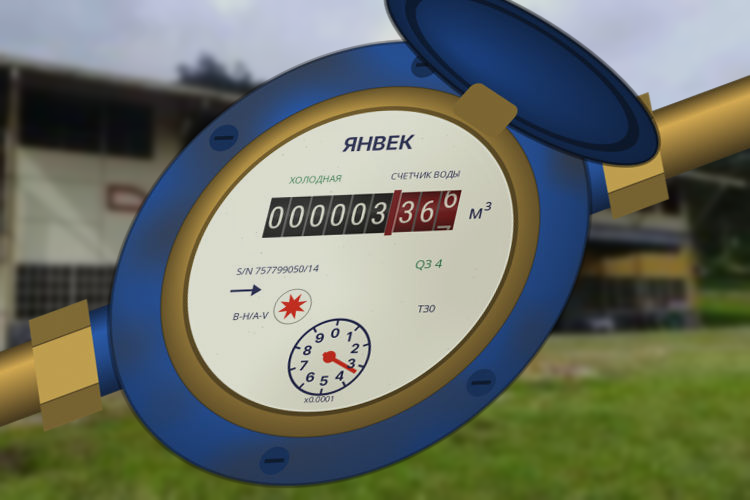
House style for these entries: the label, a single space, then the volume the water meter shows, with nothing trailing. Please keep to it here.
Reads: 3.3663 m³
